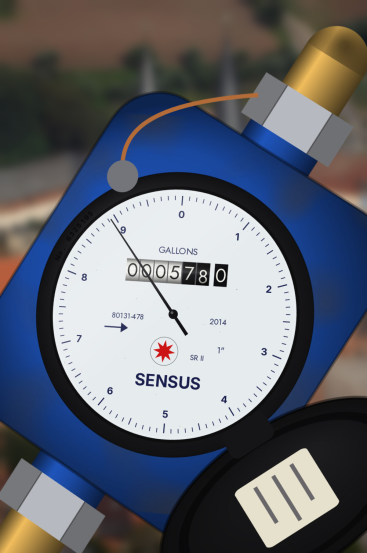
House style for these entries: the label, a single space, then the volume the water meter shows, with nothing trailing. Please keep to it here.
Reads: 5778.9 gal
